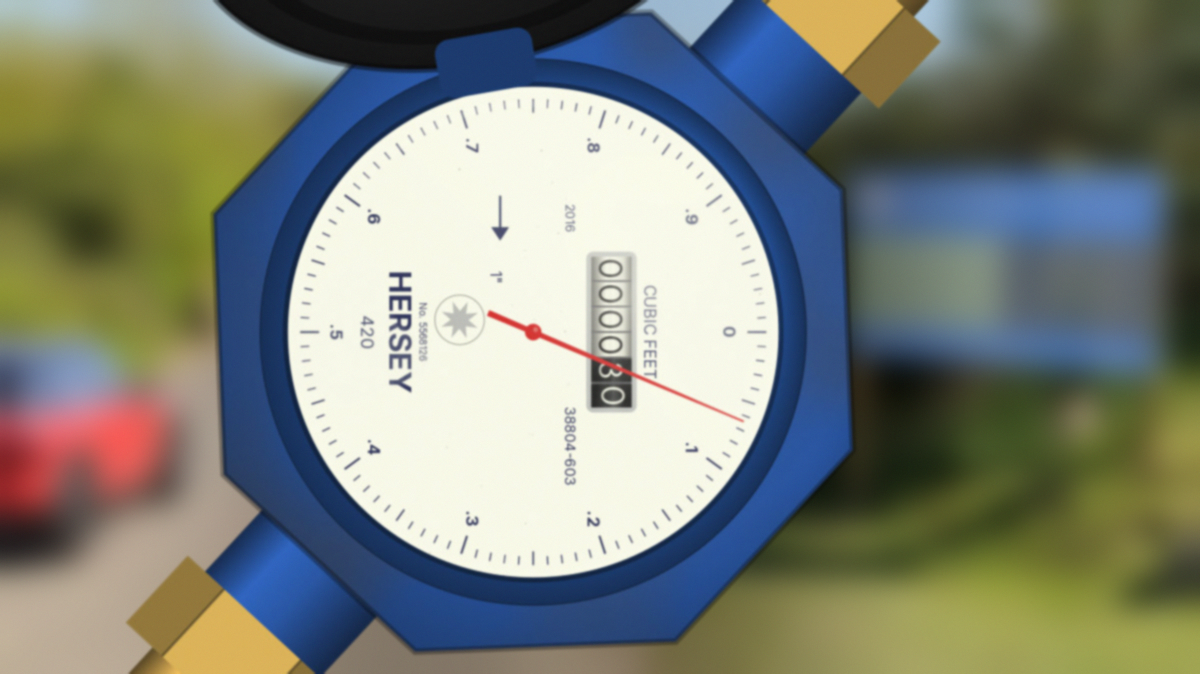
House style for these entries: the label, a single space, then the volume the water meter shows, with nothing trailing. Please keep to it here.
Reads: 30.06 ft³
